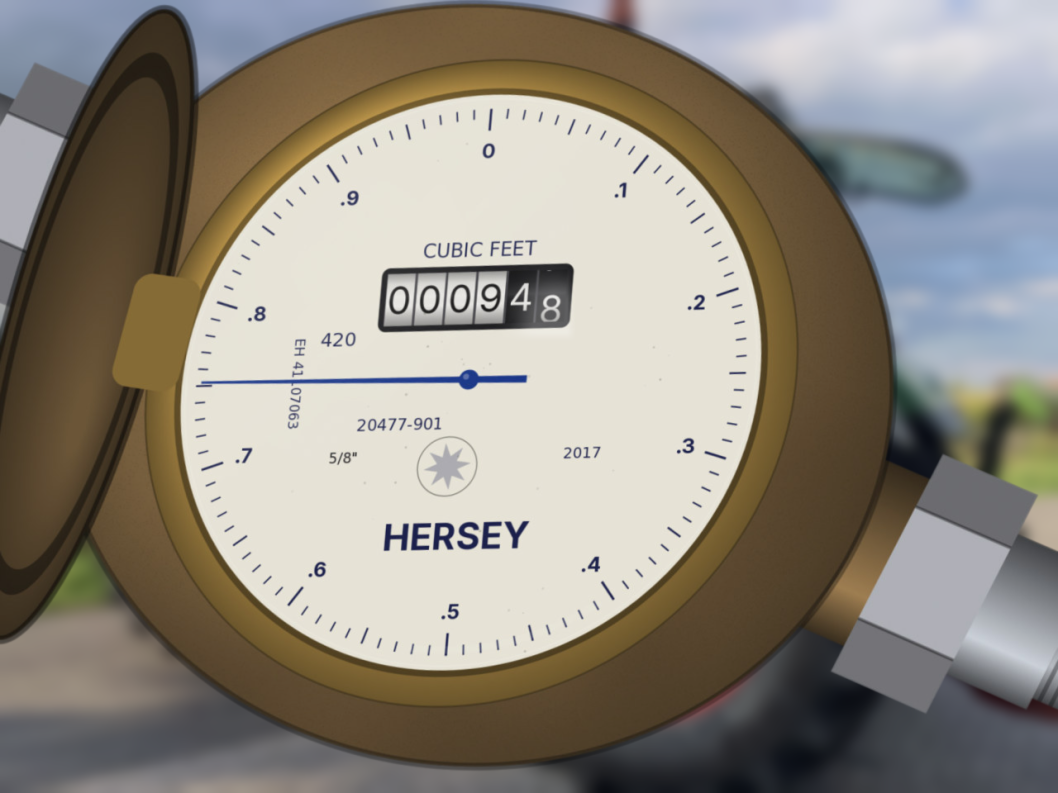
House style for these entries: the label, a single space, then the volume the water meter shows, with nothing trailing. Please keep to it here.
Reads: 947.75 ft³
